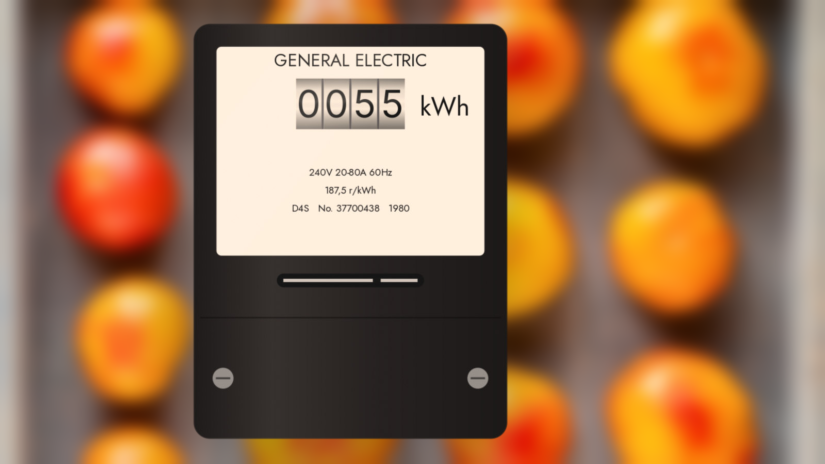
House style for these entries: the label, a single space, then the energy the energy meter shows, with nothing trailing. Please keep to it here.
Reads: 55 kWh
